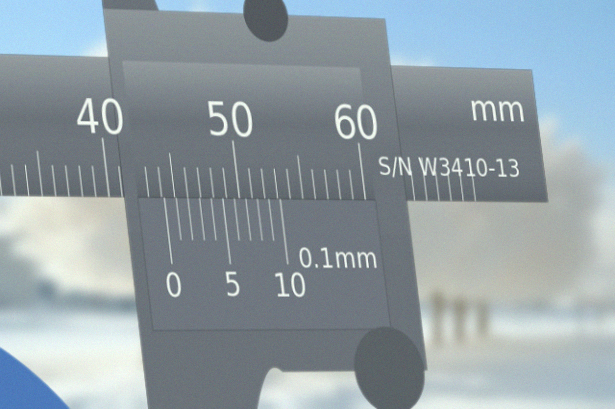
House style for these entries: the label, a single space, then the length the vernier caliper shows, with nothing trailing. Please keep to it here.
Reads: 44.2 mm
